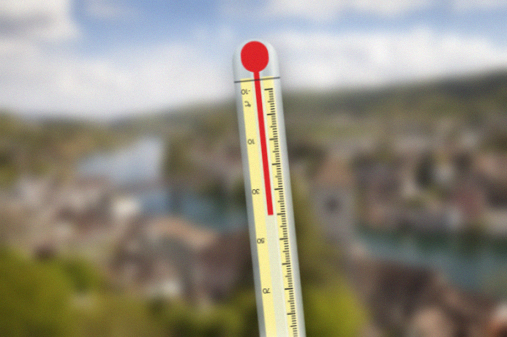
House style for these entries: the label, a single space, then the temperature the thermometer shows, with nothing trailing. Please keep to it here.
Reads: 40 °C
